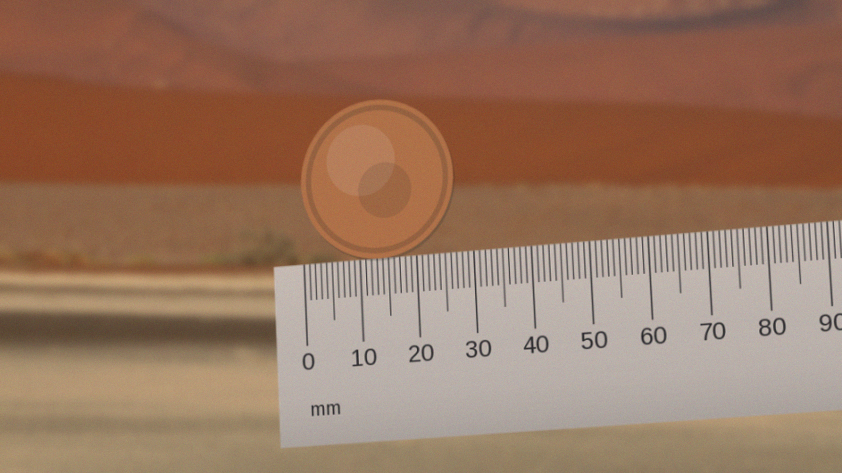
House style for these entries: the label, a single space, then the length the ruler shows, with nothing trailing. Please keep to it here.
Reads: 27 mm
